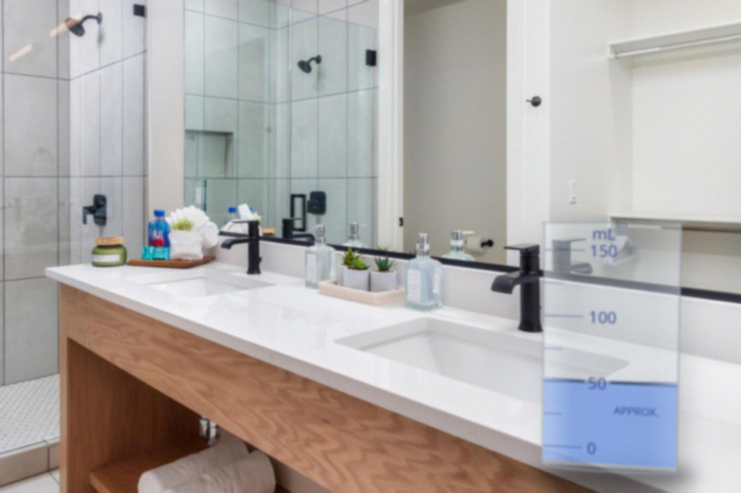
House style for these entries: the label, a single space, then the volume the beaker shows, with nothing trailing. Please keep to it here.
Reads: 50 mL
